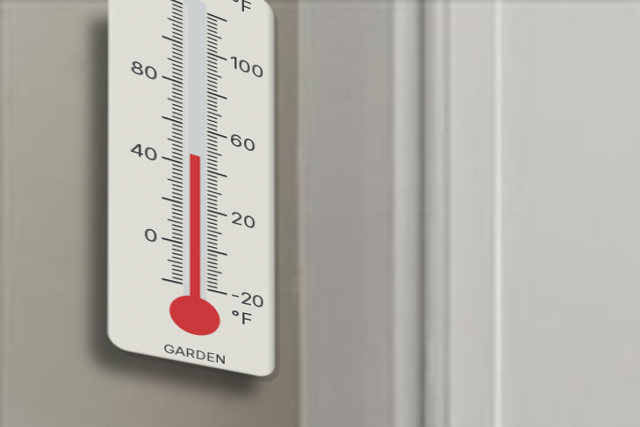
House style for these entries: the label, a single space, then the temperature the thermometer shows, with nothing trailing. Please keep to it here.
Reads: 46 °F
